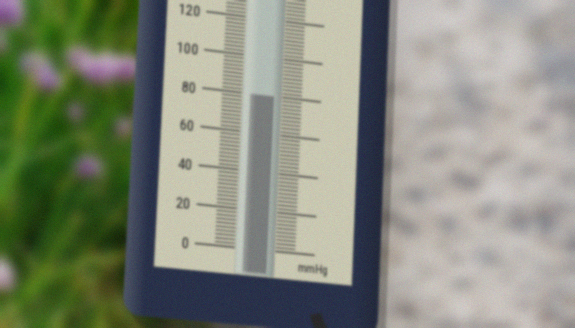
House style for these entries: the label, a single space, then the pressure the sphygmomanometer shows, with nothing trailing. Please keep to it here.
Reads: 80 mmHg
